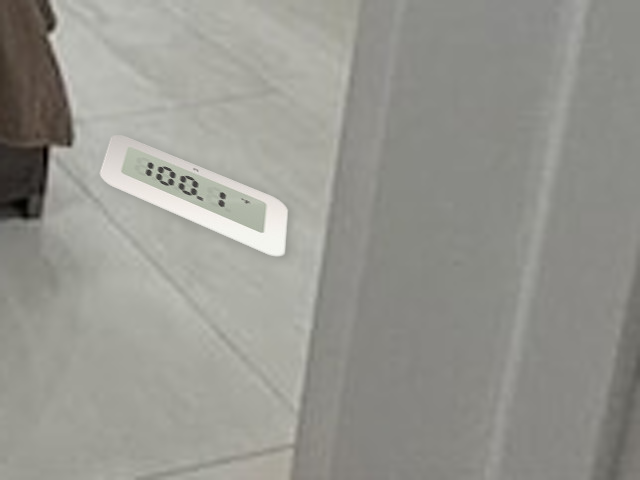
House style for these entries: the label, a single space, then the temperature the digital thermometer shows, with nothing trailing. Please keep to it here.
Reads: 100.1 °F
